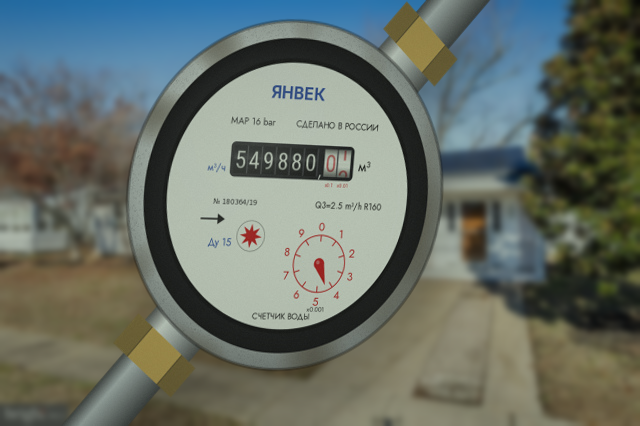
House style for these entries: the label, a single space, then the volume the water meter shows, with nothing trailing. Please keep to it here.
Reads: 549880.014 m³
